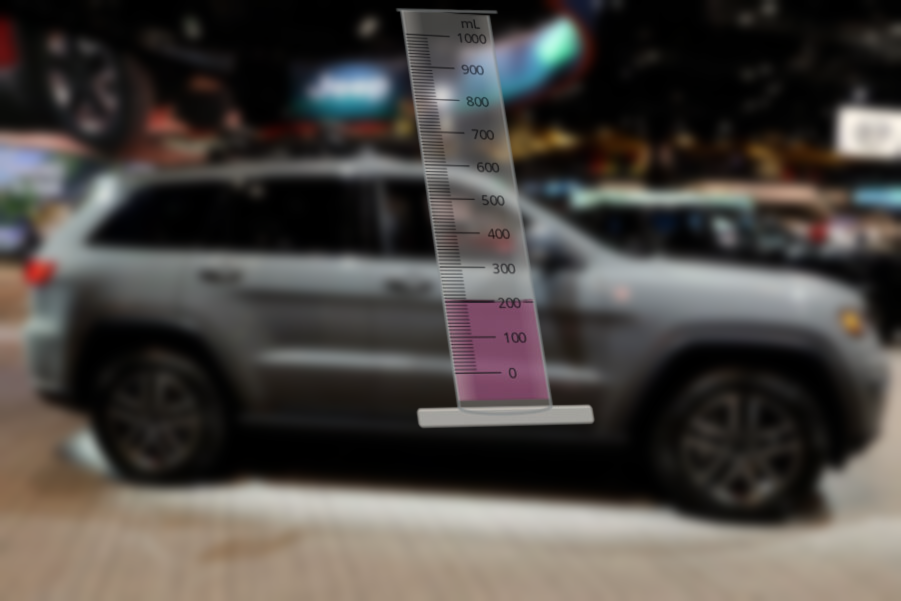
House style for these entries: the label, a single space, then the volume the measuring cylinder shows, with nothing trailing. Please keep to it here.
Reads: 200 mL
